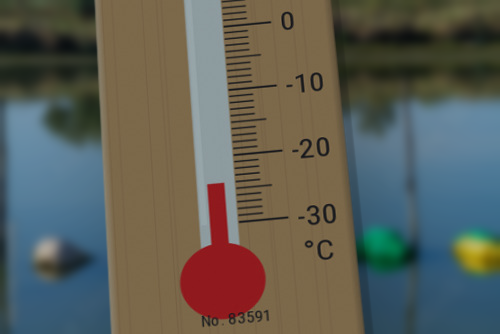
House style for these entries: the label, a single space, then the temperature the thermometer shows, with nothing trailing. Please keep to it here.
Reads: -24 °C
